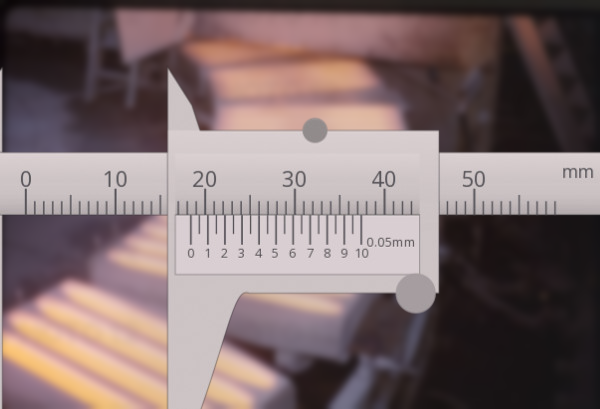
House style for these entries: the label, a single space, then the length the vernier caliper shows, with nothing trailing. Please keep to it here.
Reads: 18.4 mm
